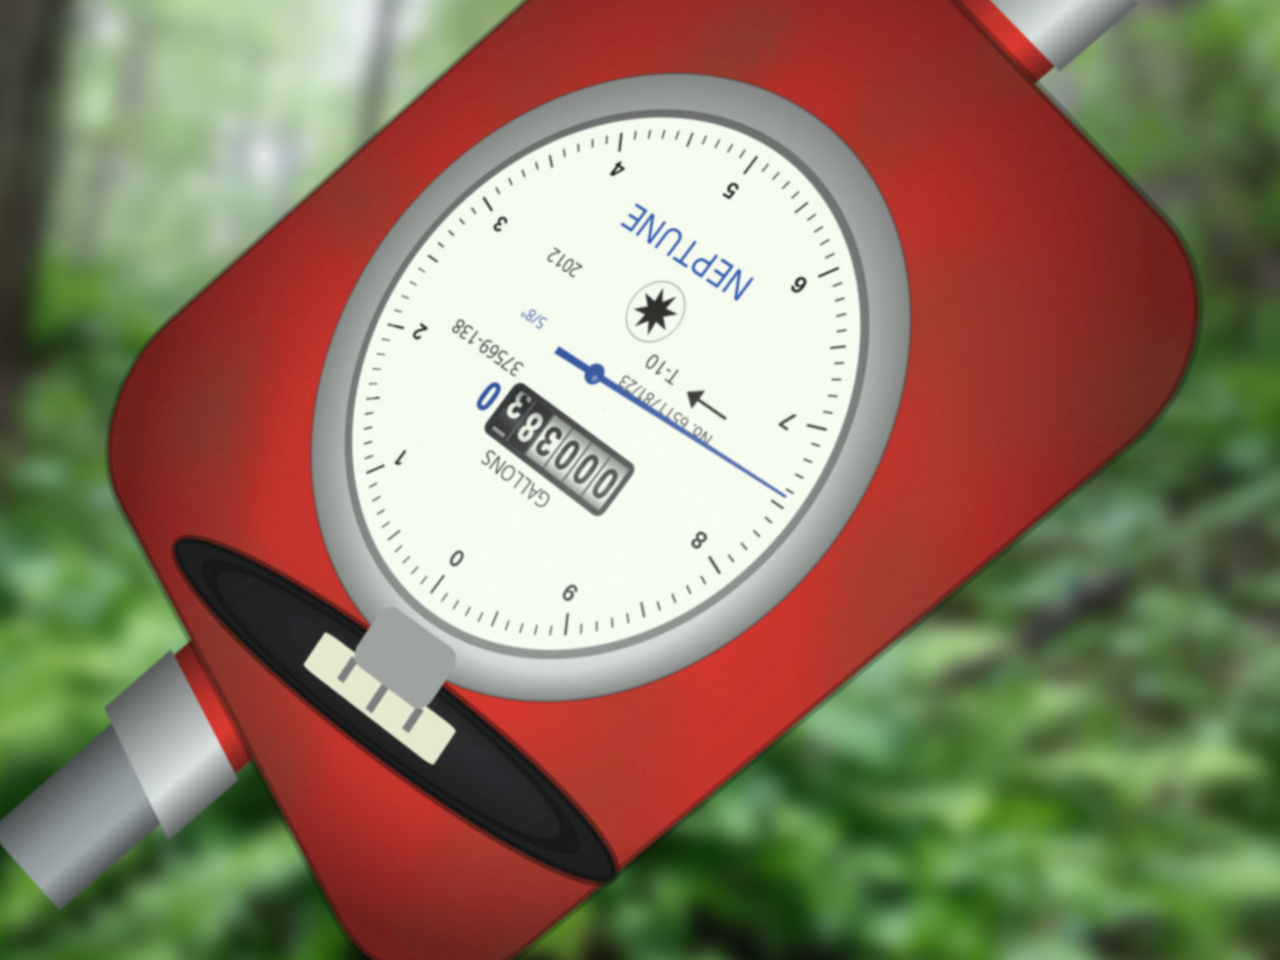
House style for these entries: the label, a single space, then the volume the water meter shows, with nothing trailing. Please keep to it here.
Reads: 3827.4 gal
